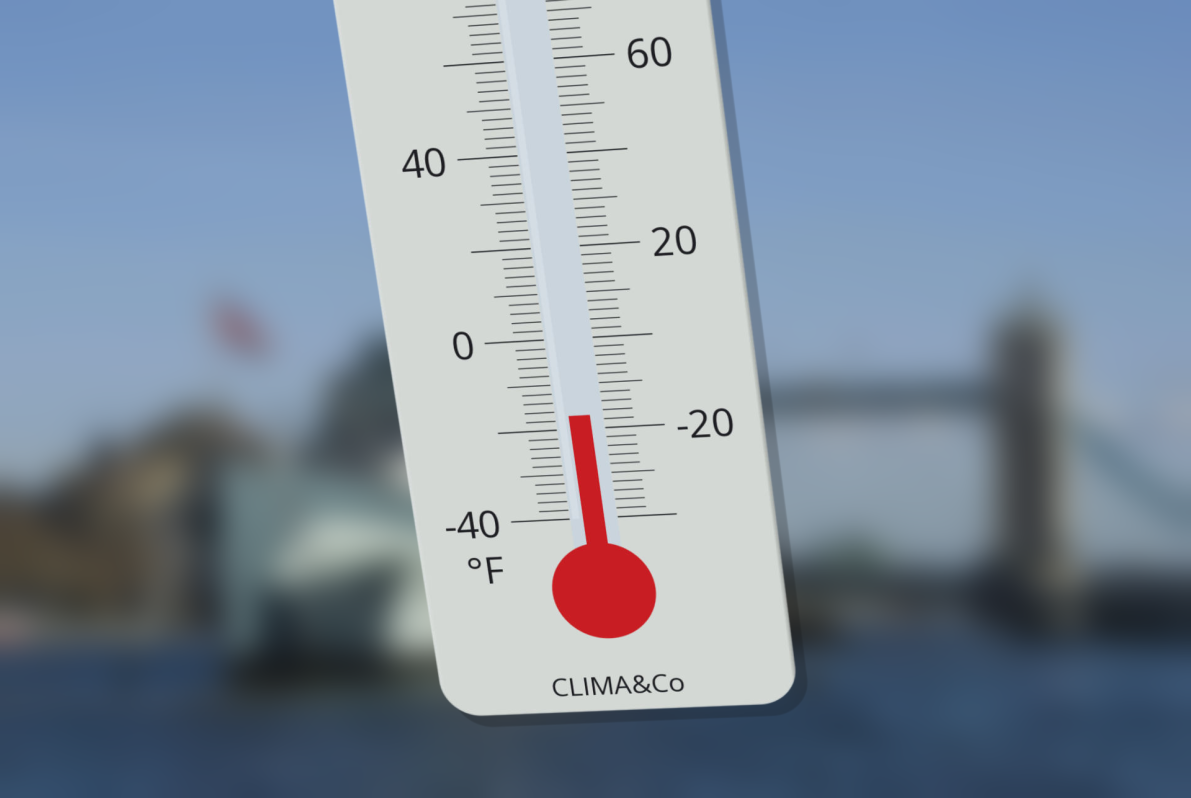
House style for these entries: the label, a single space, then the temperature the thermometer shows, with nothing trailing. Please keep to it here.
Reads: -17 °F
